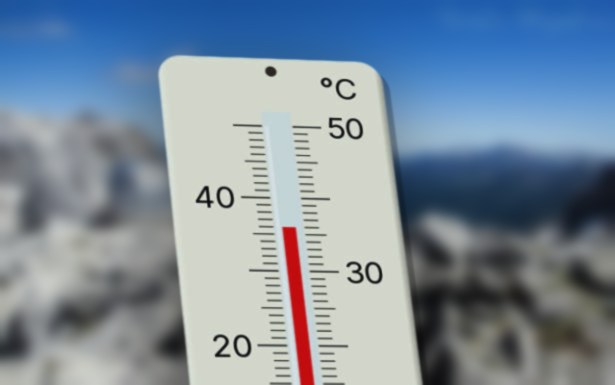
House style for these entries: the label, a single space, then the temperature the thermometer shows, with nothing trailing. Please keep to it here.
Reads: 36 °C
